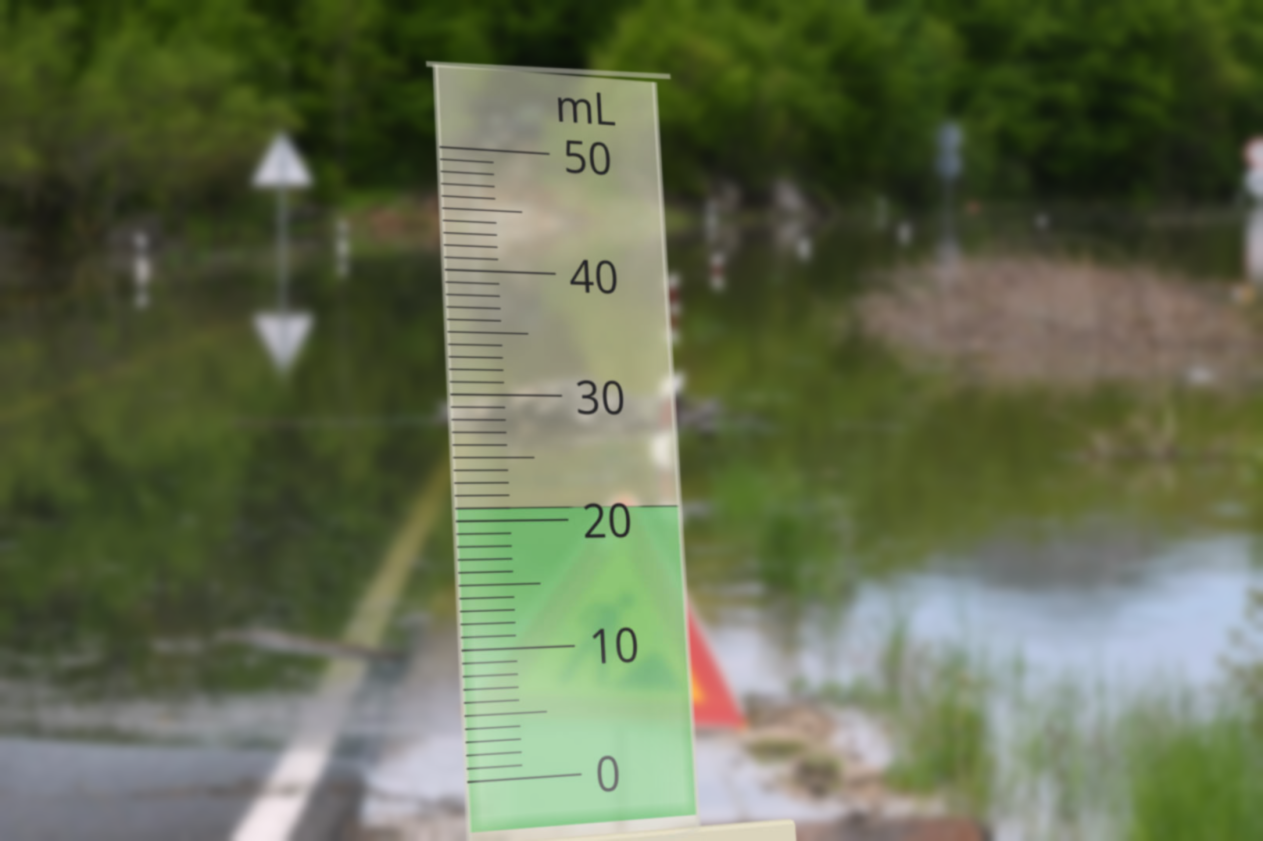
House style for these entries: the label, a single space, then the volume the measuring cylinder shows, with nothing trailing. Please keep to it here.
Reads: 21 mL
